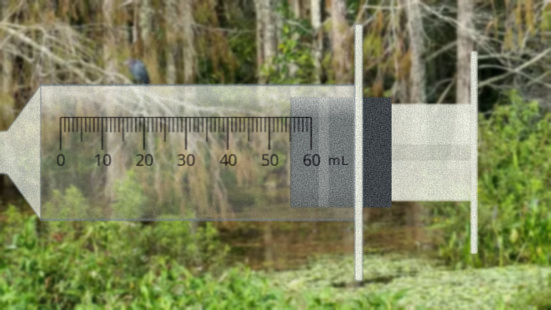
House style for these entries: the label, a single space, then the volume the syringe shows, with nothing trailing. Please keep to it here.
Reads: 55 mL
